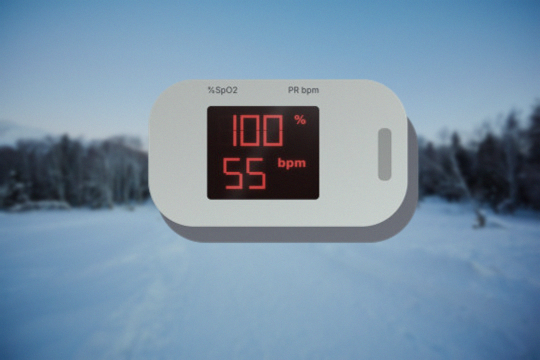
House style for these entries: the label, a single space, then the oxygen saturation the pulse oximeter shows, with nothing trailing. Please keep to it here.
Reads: 100 %
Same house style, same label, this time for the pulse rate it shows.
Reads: 55 bpm
